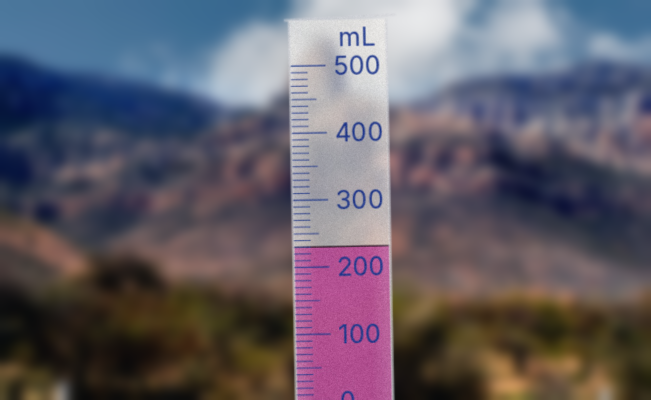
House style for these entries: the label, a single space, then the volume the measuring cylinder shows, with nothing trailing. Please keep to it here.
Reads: 230 mL
